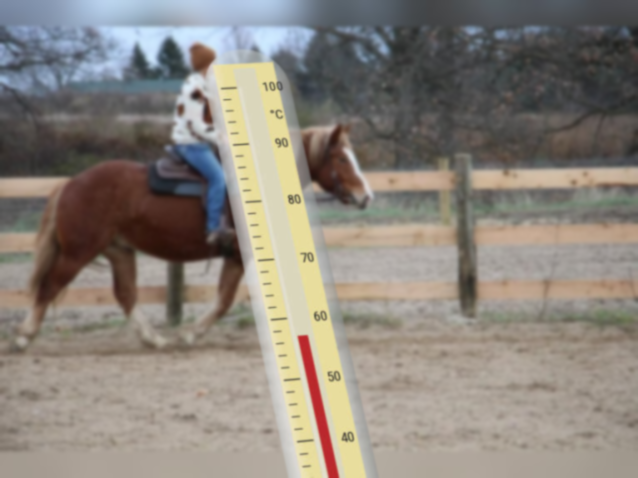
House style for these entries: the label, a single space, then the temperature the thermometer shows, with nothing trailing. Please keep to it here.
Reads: 57 °C
